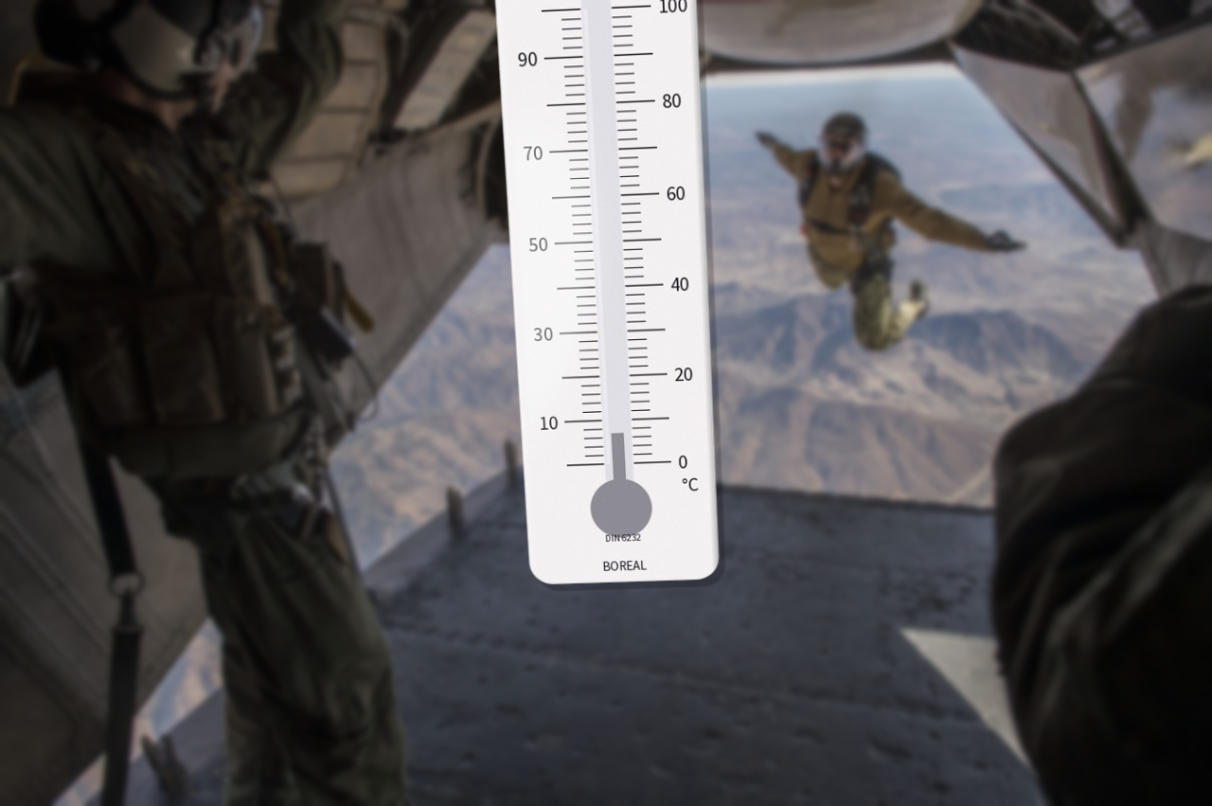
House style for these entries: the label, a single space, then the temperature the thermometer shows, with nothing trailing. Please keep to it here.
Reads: 7 °C
